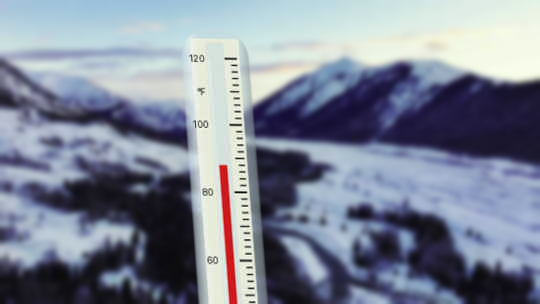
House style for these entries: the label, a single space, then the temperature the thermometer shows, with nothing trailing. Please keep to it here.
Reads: 88 °F
